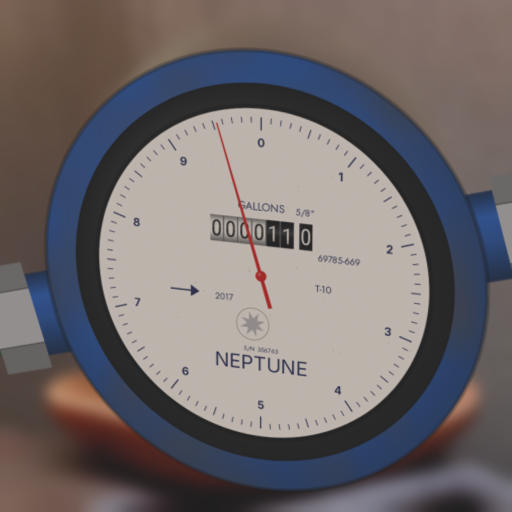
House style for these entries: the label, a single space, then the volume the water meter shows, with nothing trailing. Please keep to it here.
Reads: 109.5 gal
